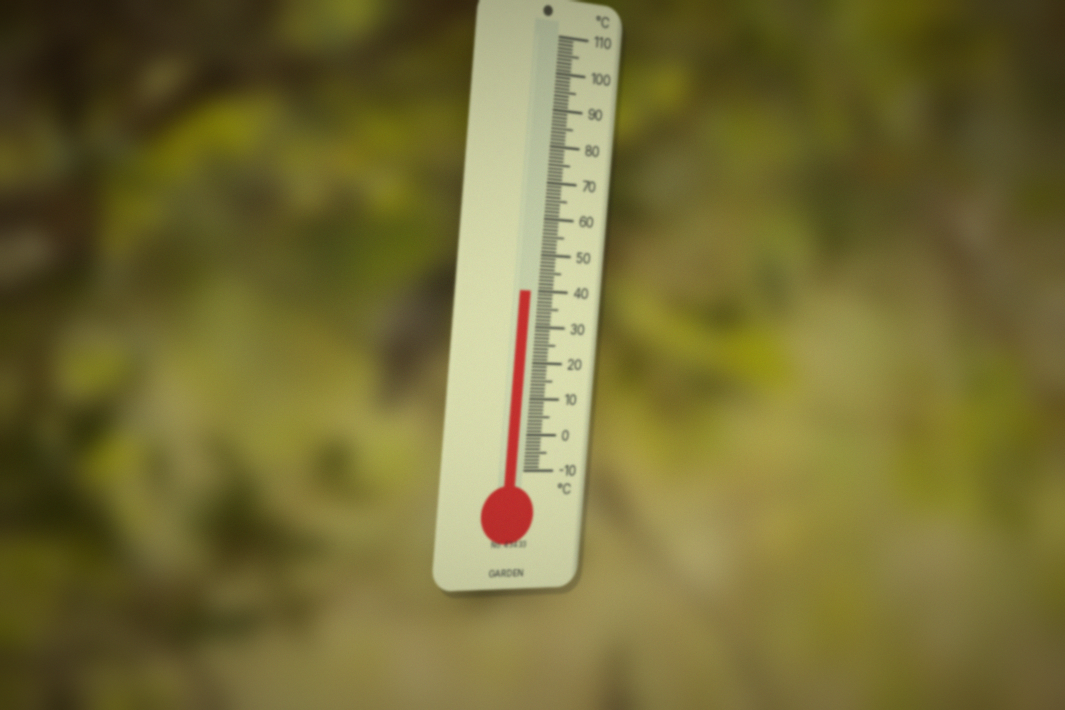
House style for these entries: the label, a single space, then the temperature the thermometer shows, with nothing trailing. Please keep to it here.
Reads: 40 °C
